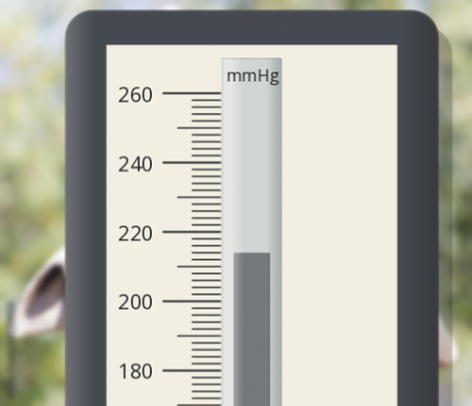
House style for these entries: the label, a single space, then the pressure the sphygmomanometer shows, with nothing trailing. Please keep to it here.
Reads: 214 mmHg
